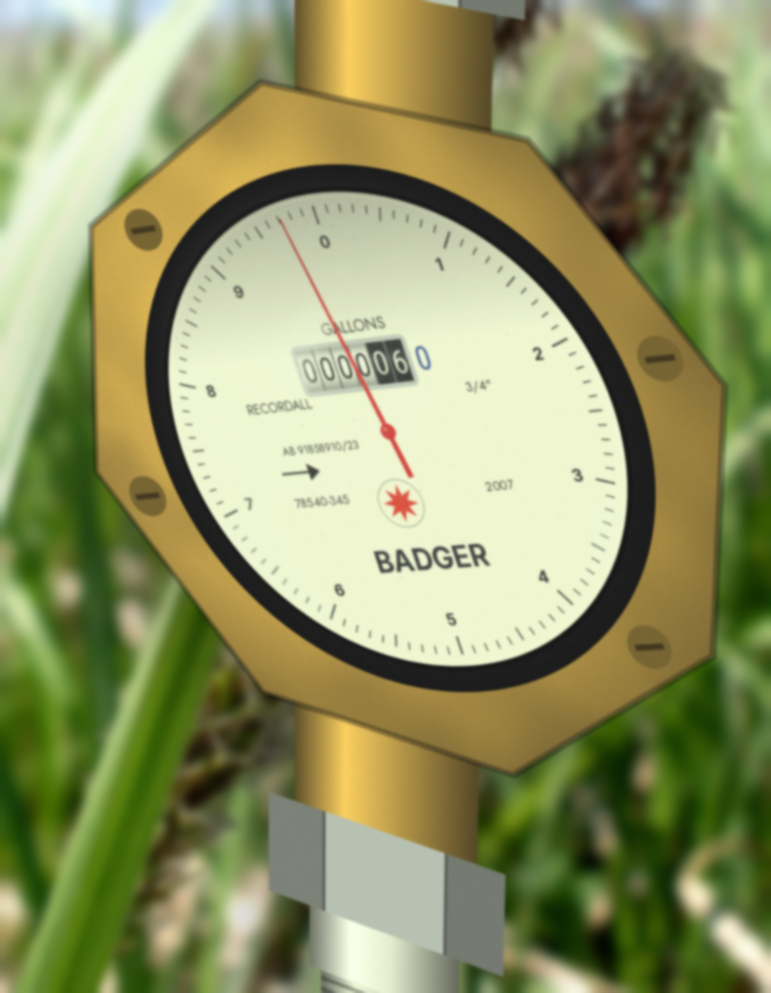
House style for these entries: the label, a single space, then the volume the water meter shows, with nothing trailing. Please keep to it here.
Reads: 59.7 gal
